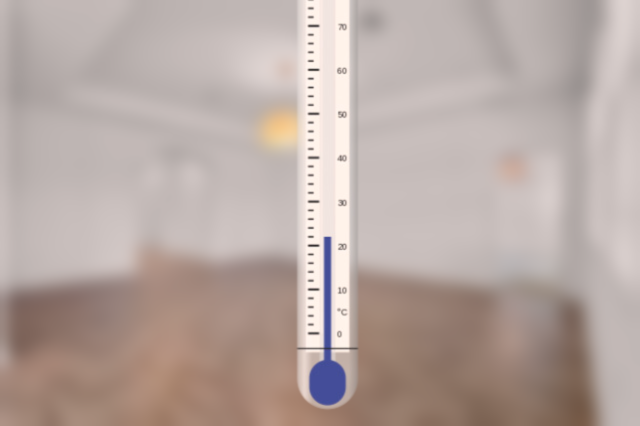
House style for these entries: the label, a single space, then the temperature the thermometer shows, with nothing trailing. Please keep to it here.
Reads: 22 °C
